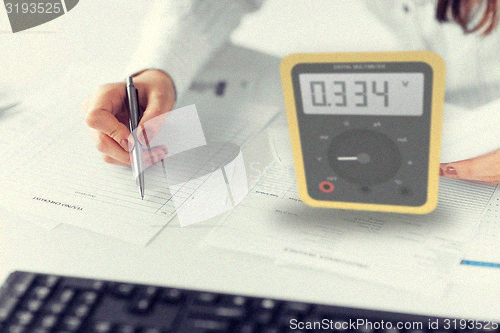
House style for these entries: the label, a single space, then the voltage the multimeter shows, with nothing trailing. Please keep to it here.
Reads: 0.334 V
